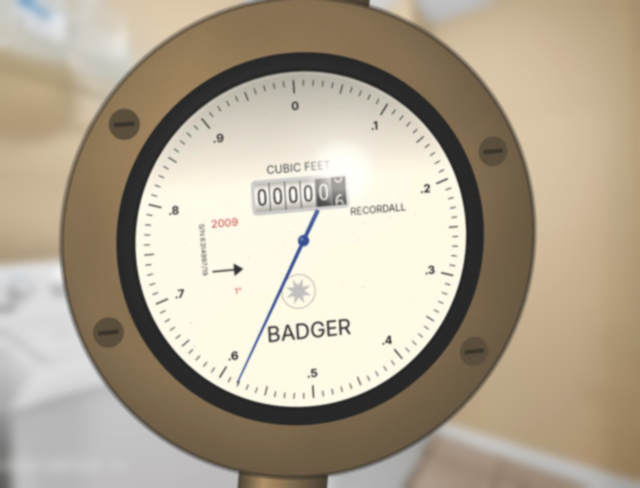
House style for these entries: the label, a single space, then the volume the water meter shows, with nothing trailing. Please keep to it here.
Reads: 5.58 ft³
